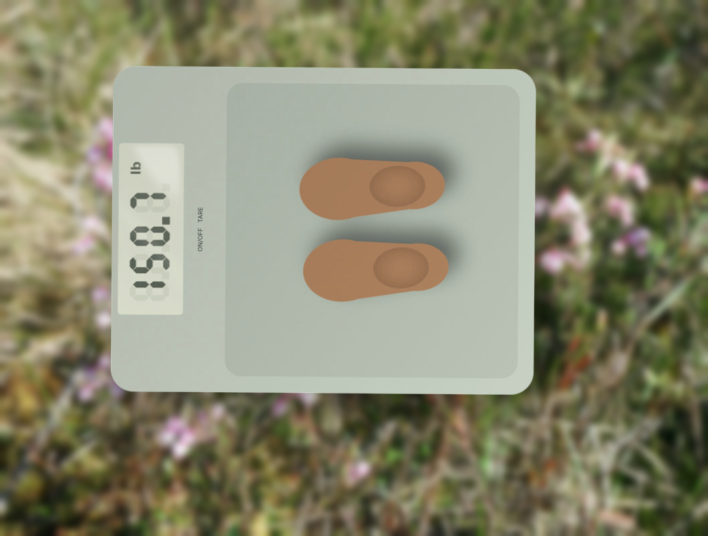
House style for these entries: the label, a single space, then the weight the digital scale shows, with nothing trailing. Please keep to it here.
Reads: 150.7 lb
